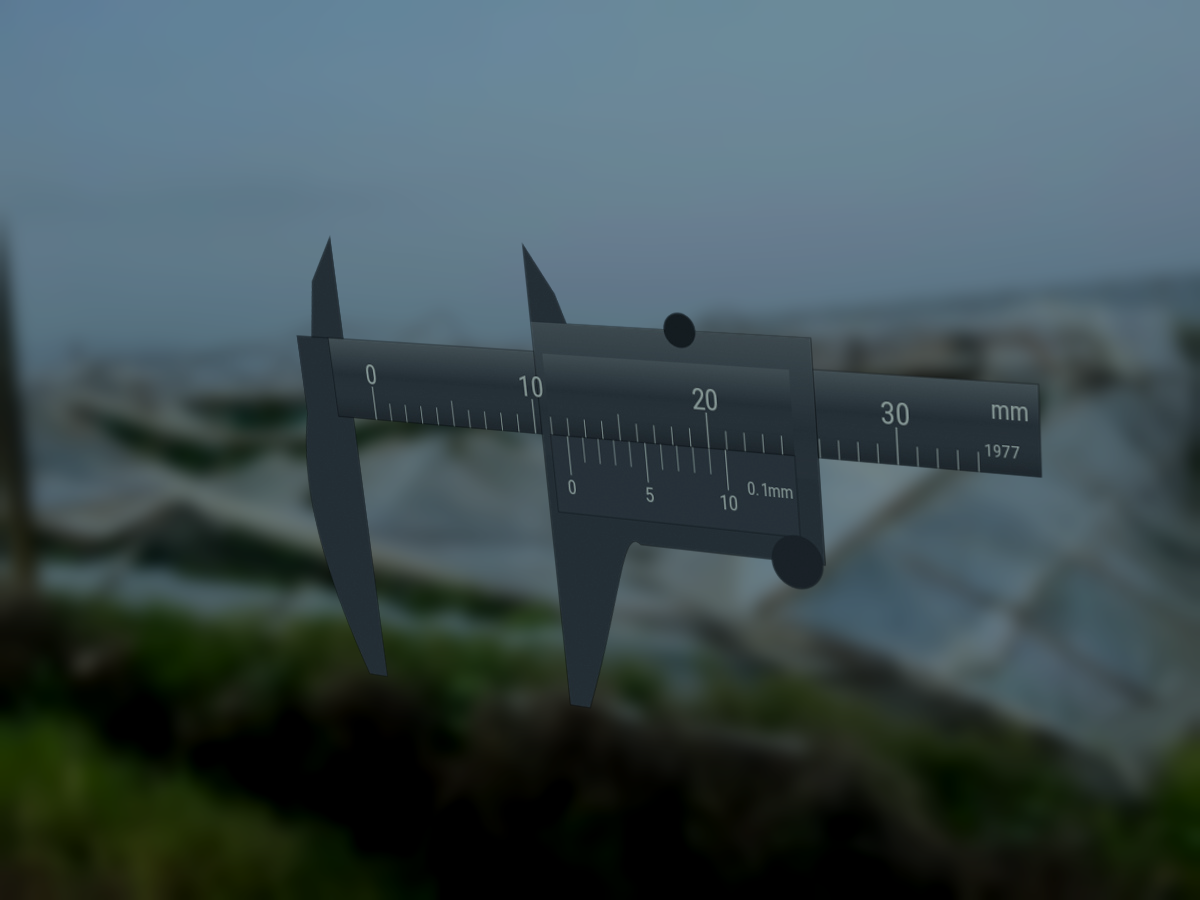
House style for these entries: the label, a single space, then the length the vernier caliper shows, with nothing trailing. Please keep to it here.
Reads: 11.9 mm
